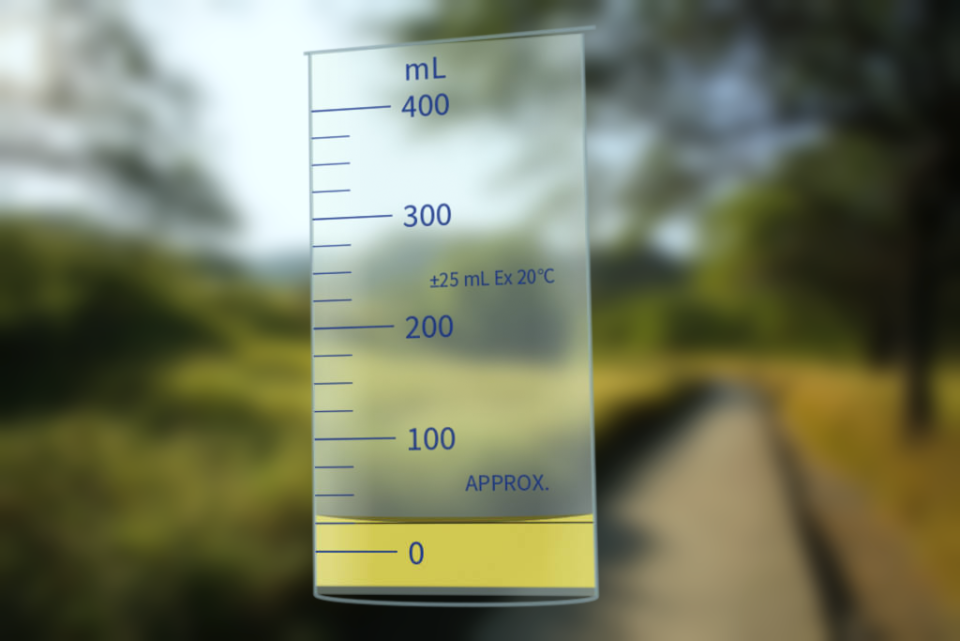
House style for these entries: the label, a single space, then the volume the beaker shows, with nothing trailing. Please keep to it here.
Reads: 25 mL
